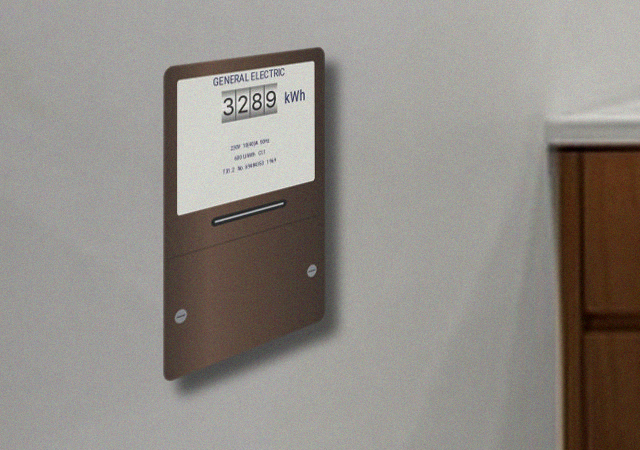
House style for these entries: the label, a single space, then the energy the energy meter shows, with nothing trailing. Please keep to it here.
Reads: 3289 kWh
